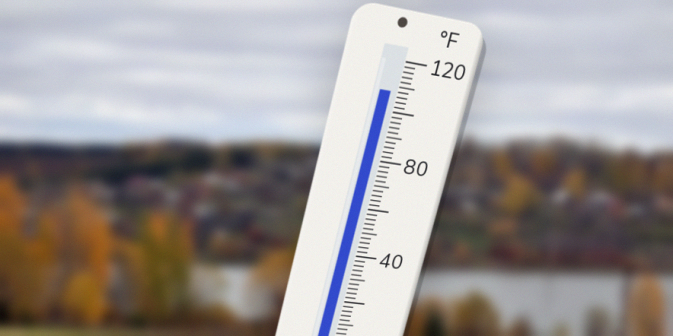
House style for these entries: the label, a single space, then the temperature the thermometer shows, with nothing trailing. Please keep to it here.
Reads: 108 °F
